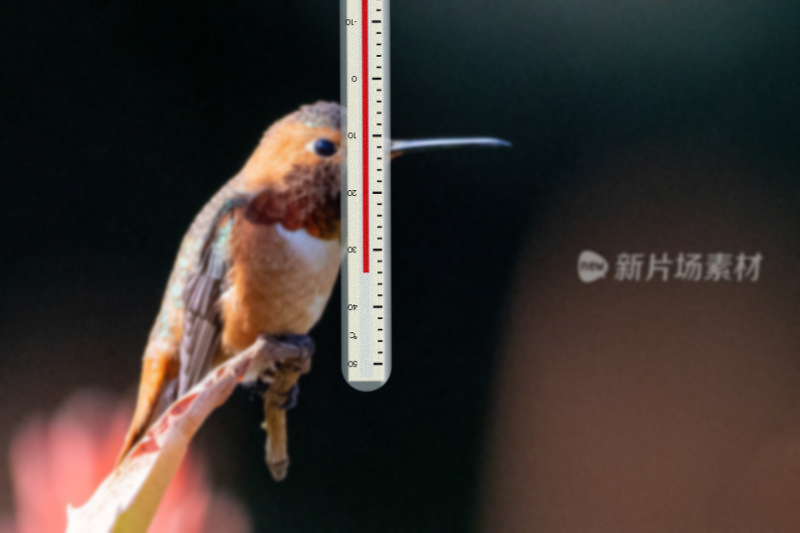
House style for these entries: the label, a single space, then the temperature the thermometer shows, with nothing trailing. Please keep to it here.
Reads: 34 °C
